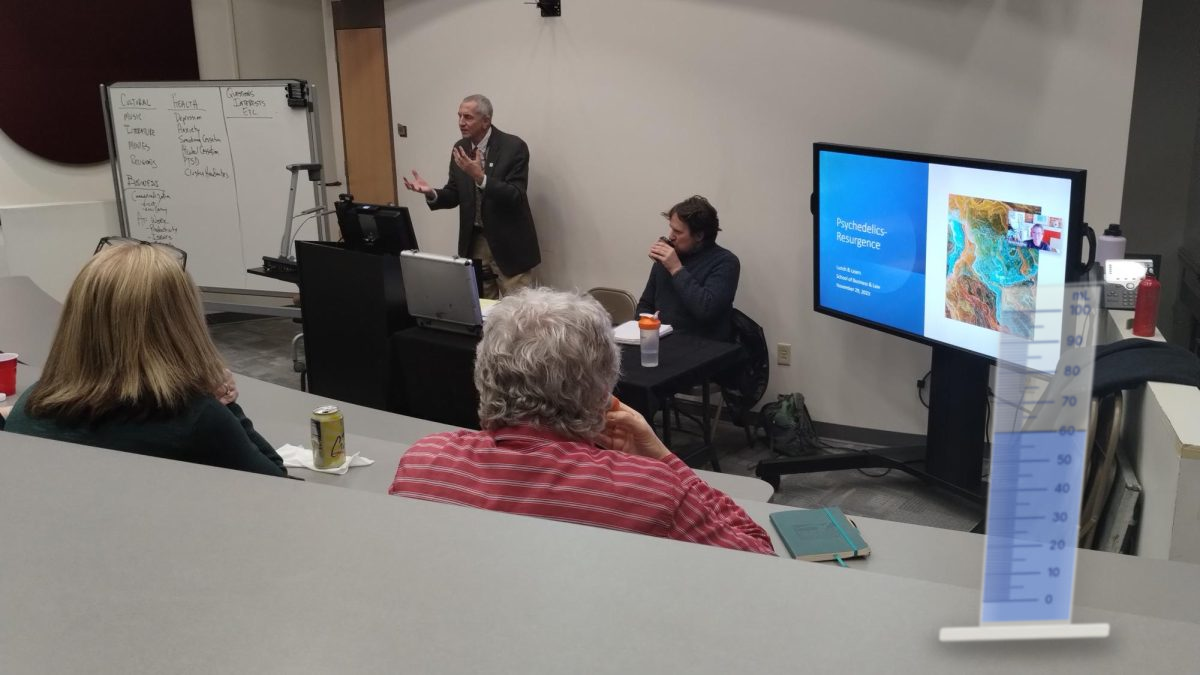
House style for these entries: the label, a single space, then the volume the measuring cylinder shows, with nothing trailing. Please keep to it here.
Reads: 60 mL
